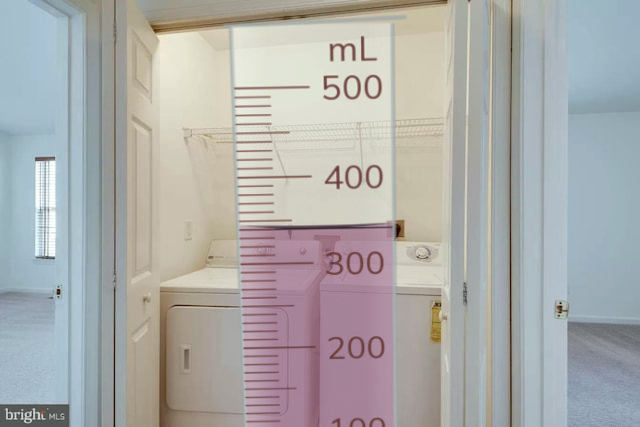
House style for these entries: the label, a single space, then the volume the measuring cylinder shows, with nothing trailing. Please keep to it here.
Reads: 340 mL
